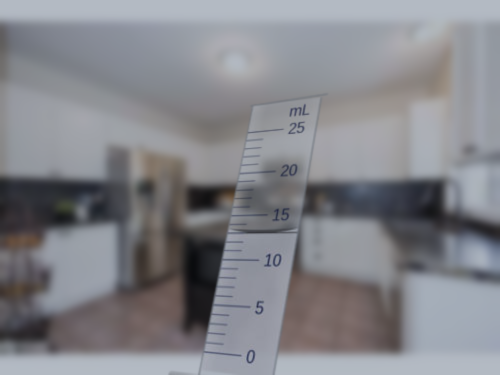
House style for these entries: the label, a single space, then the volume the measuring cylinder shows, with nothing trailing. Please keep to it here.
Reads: 13 mL
